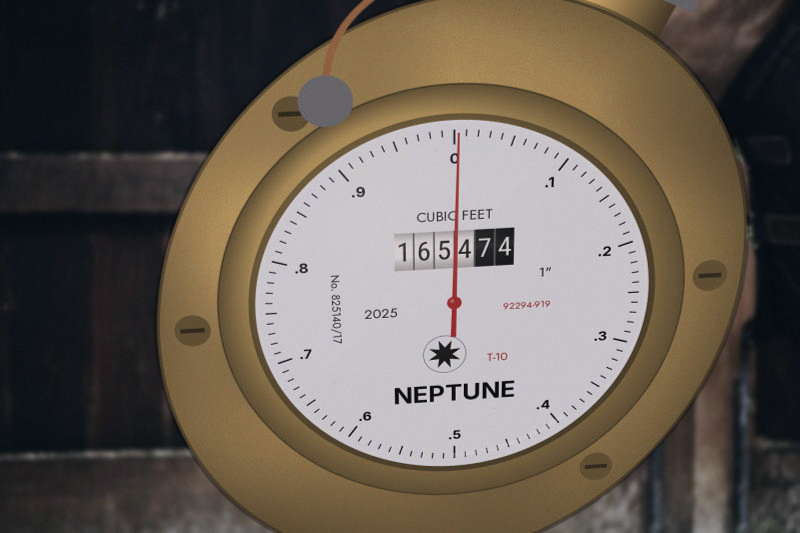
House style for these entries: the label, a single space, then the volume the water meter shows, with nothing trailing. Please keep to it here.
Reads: 165474.00 ft³
